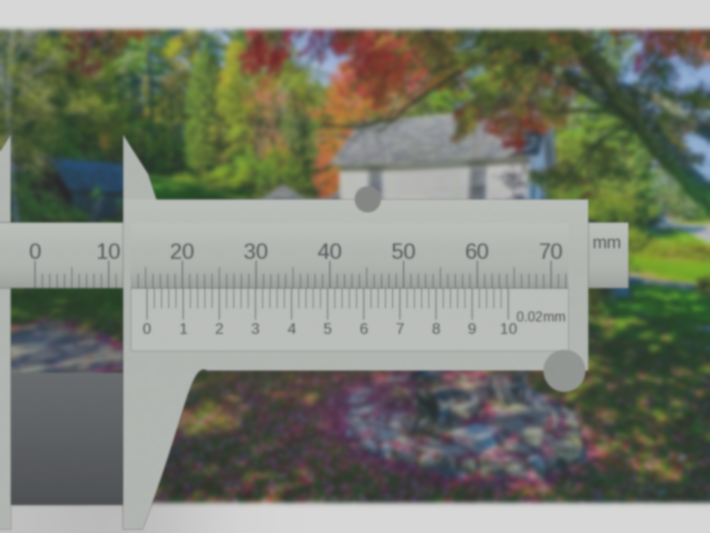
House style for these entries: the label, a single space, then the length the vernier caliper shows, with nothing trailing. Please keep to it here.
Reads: 15.2 mm
